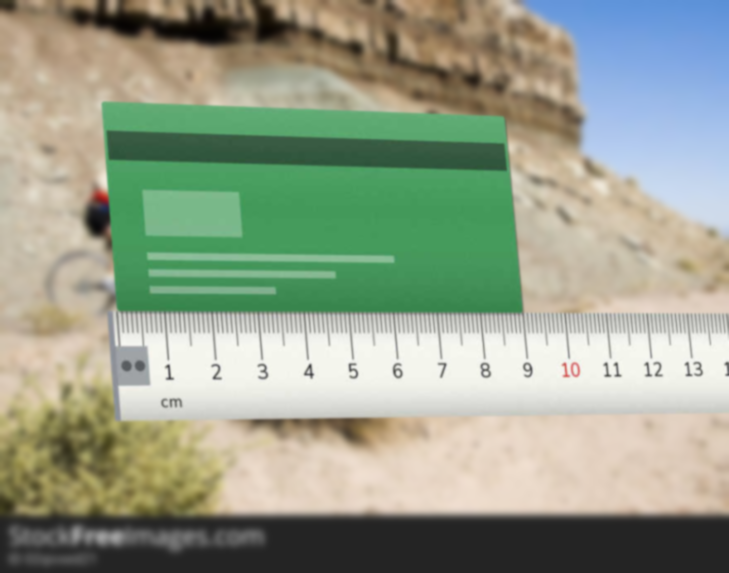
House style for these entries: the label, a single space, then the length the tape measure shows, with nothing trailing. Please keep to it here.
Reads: 9 cm
